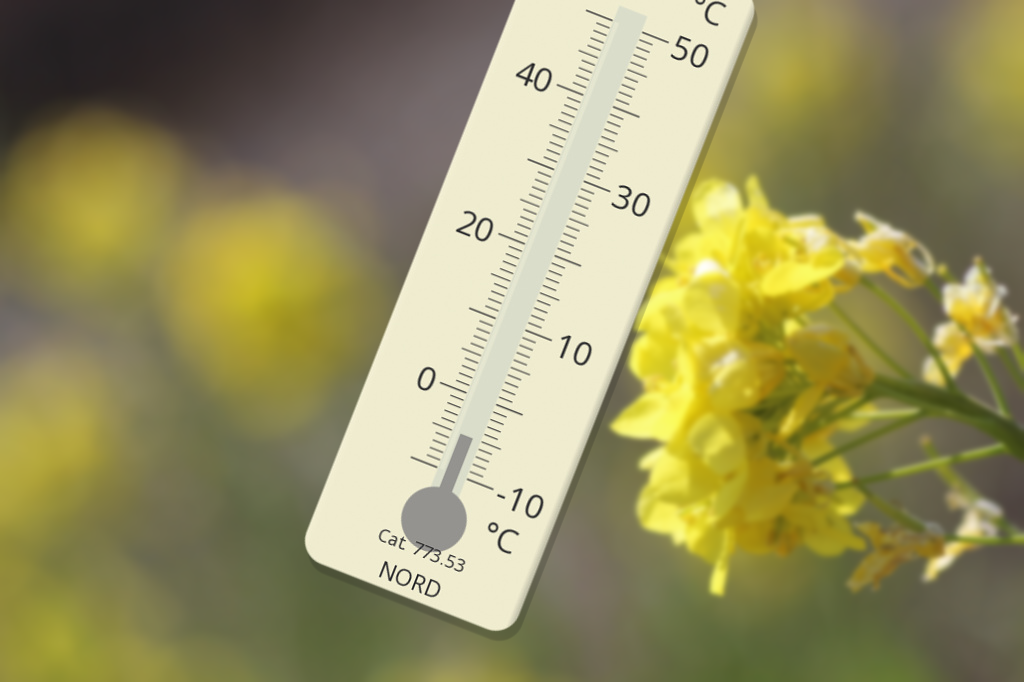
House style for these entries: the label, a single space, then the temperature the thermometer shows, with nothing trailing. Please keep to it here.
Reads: -5 °C
